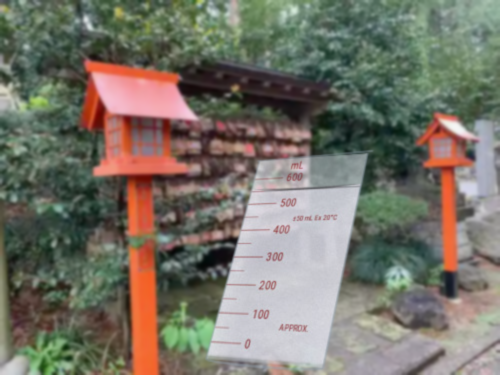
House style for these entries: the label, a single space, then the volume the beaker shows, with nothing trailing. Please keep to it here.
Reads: 550 mL
